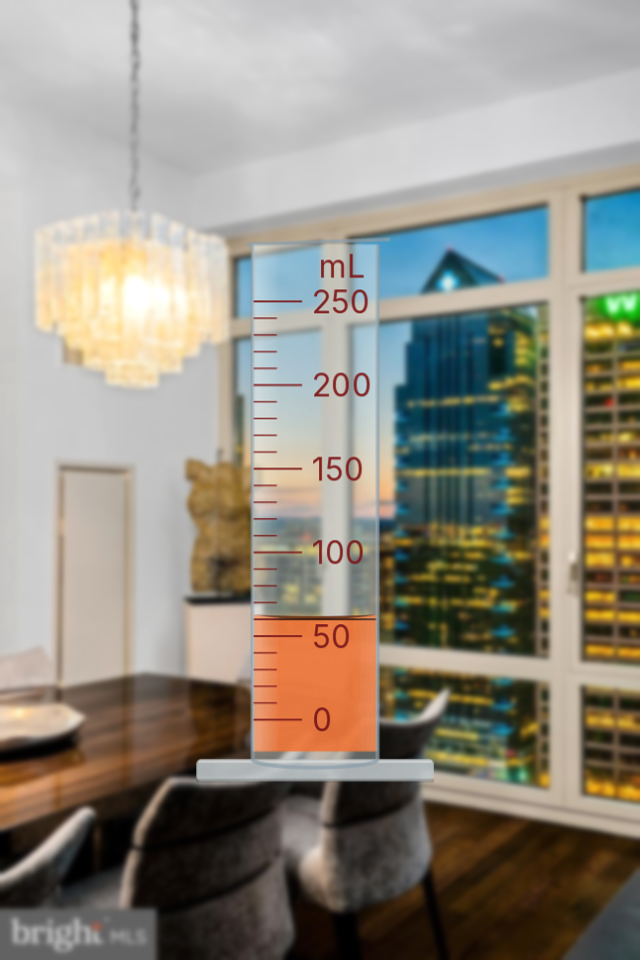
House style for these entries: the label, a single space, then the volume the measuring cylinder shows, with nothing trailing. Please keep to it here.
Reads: 60 mL
